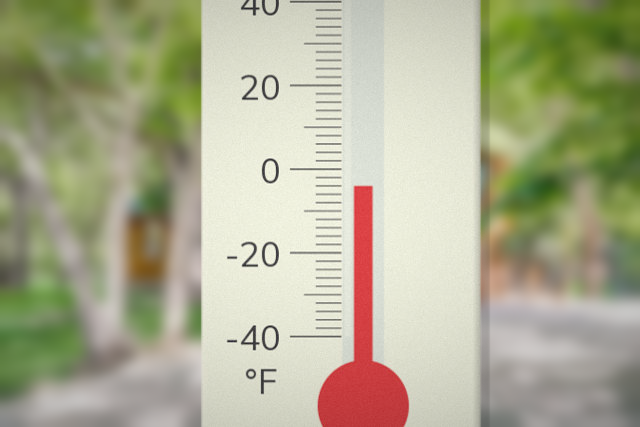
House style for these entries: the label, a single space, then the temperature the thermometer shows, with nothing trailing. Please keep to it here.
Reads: -4 °F
